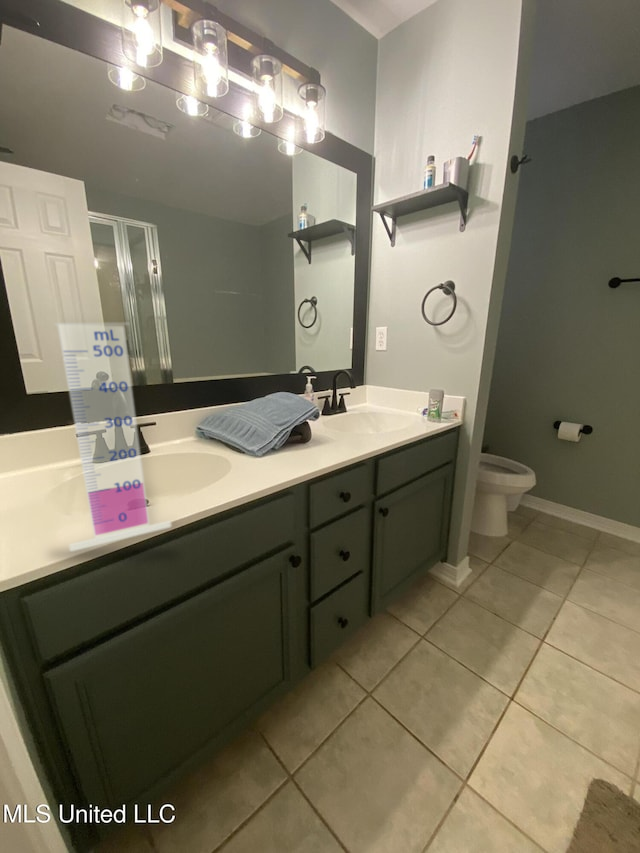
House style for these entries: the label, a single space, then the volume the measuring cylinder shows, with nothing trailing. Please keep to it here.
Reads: 100 mL
